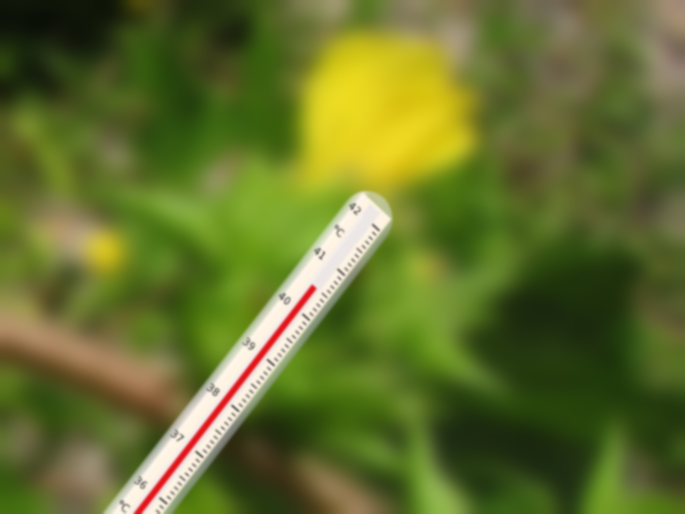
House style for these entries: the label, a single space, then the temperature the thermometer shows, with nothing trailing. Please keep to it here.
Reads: 40.5 °C
